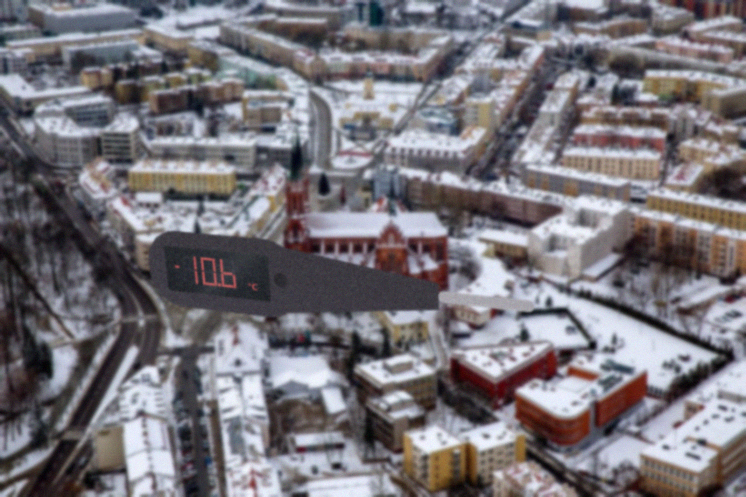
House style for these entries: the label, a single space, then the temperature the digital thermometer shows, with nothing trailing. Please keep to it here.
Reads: -10.6 °C
